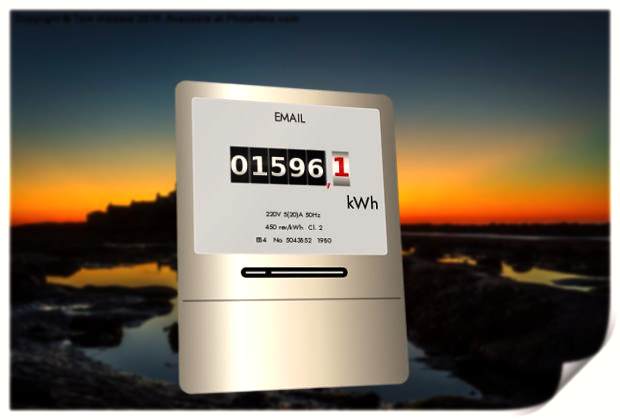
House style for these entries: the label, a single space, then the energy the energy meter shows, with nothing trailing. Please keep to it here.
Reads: 1596.1 kWh
